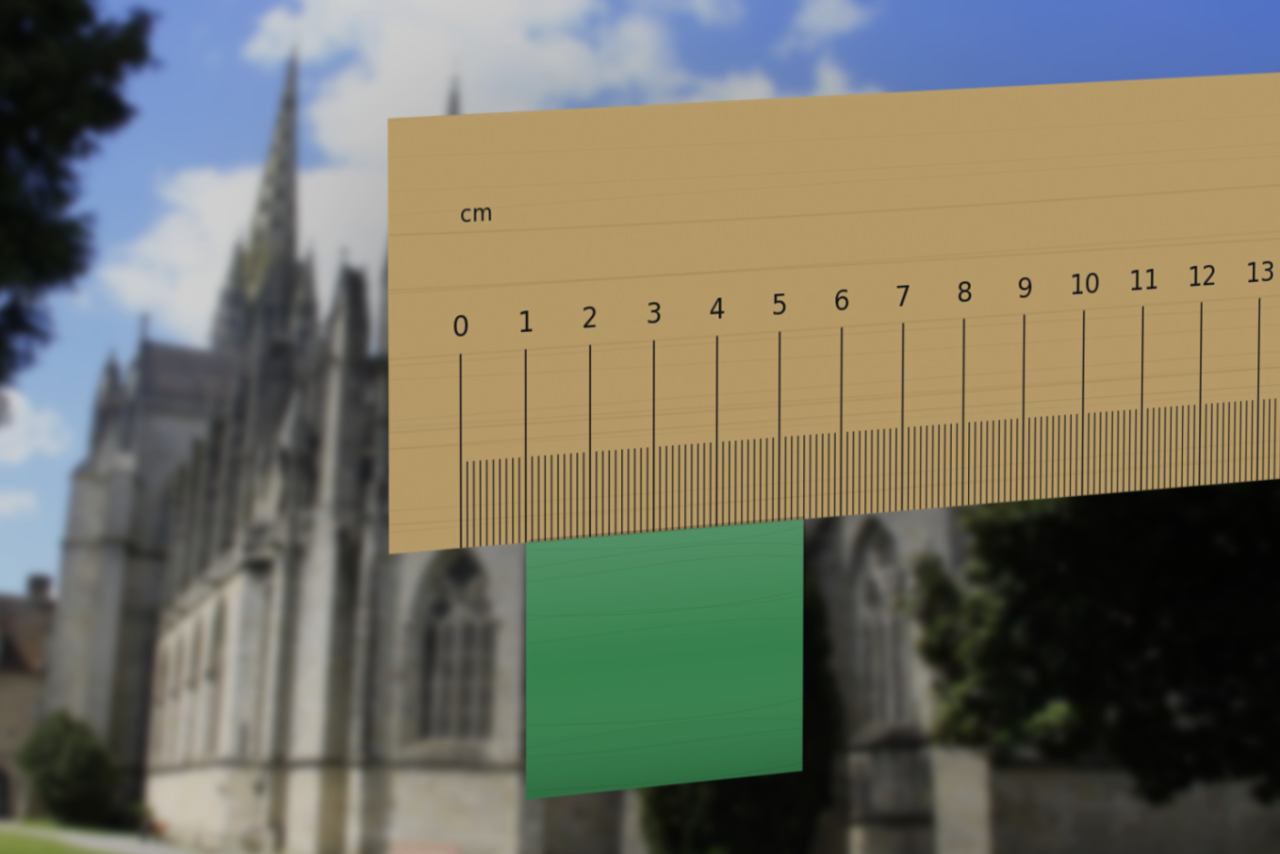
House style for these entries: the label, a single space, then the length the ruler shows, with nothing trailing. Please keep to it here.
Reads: 4.4 cm
